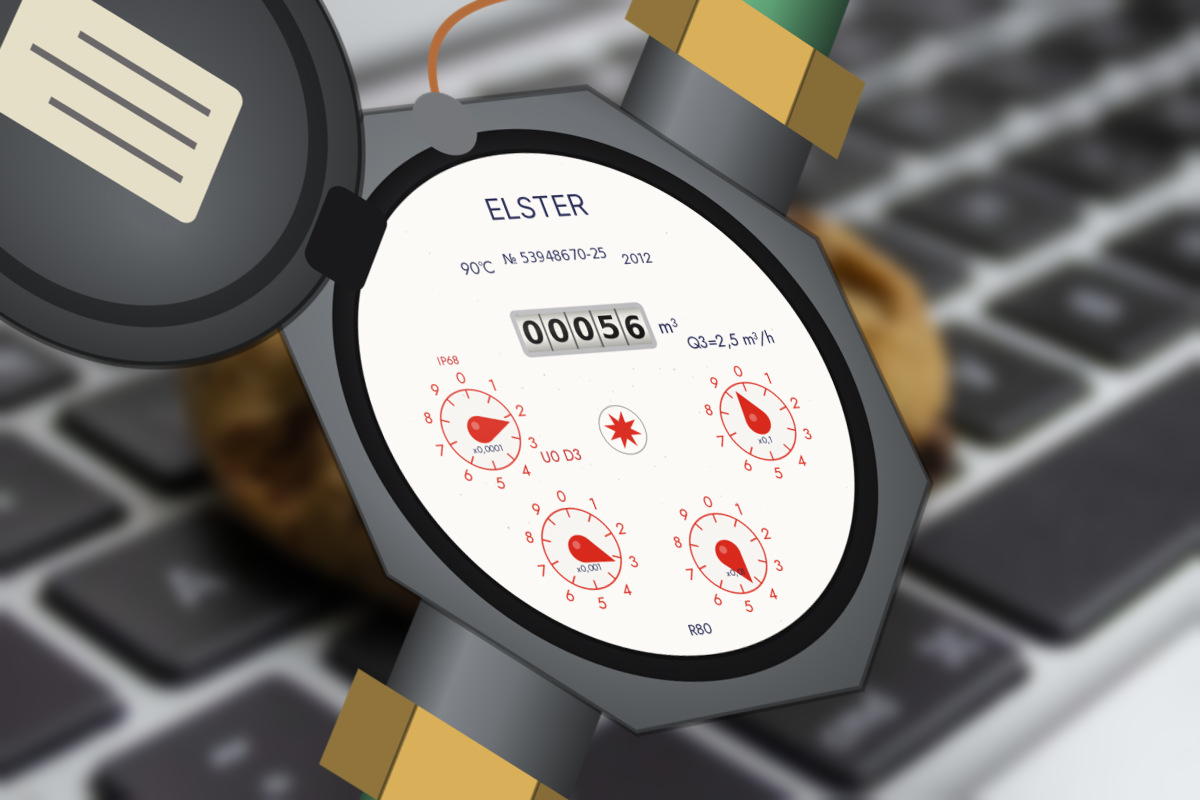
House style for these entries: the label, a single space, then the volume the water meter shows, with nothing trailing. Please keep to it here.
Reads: 55.9432 m³
